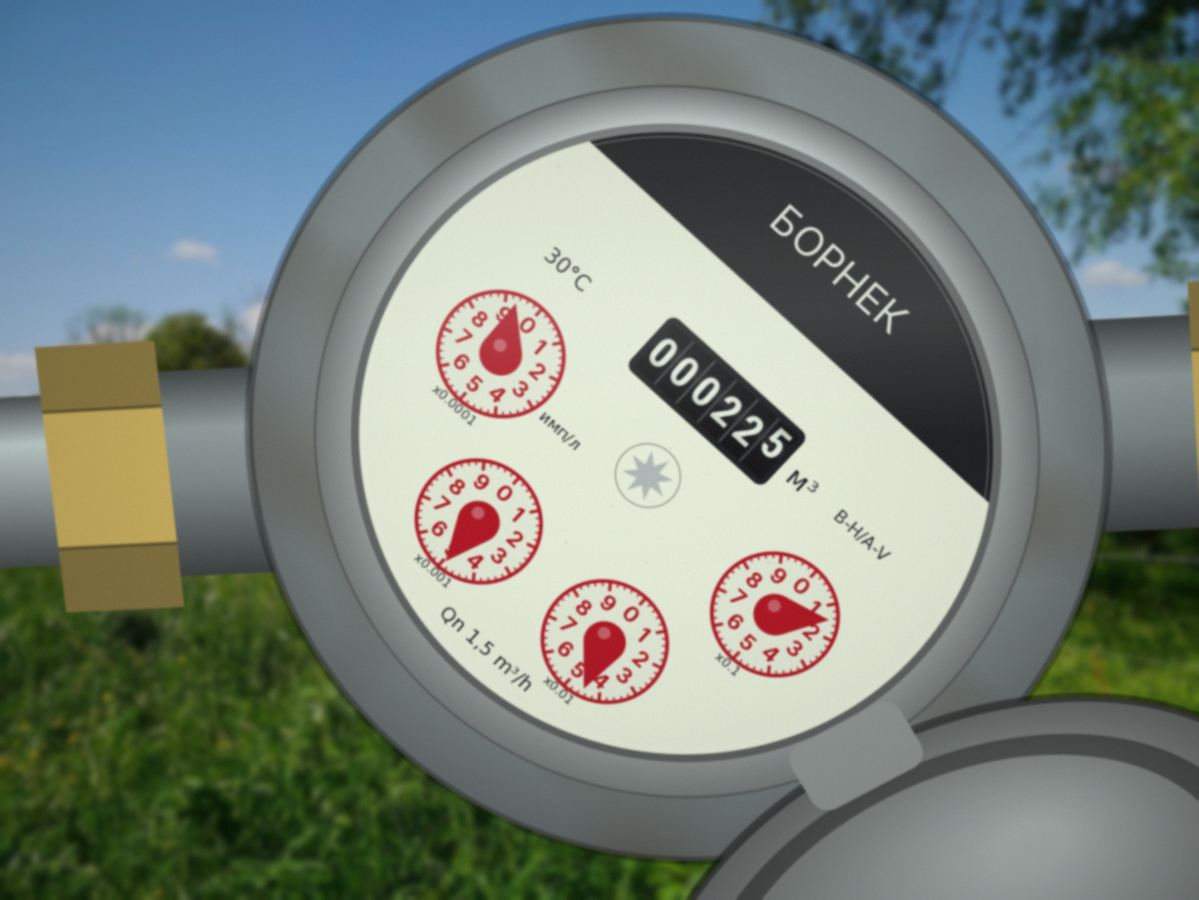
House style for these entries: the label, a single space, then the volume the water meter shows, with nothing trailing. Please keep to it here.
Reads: 225.1449 m³
